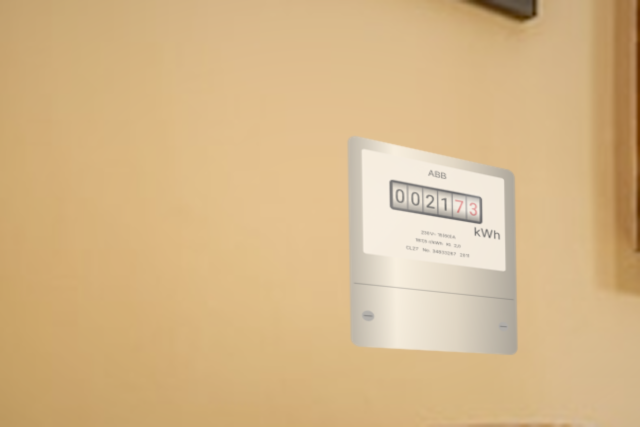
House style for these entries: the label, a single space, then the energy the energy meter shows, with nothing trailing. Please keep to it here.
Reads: 21.73 kWh
